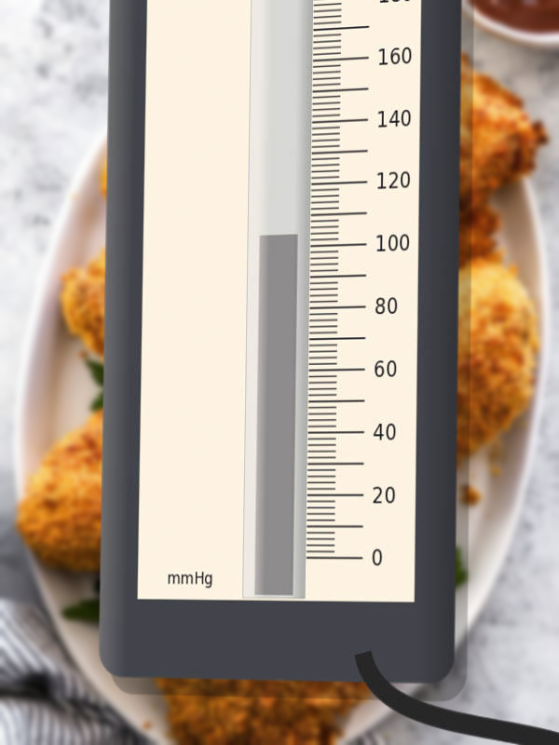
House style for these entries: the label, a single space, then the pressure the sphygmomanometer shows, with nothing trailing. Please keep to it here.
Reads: 104 mmHg
